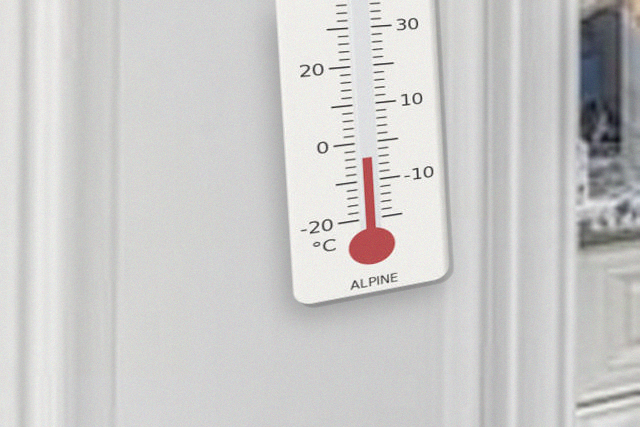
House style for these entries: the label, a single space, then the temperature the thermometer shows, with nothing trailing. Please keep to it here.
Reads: -4 °C
